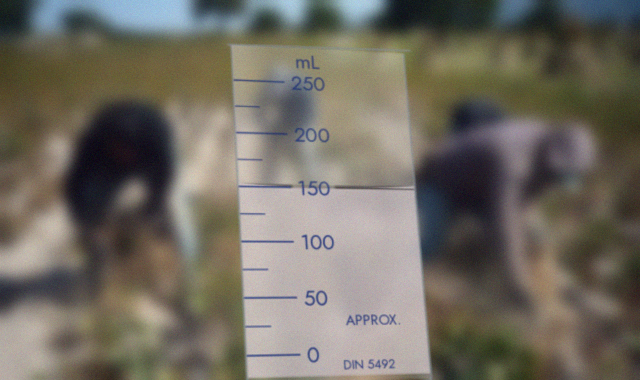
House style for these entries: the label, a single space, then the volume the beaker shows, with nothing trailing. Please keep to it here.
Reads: 150 mL
